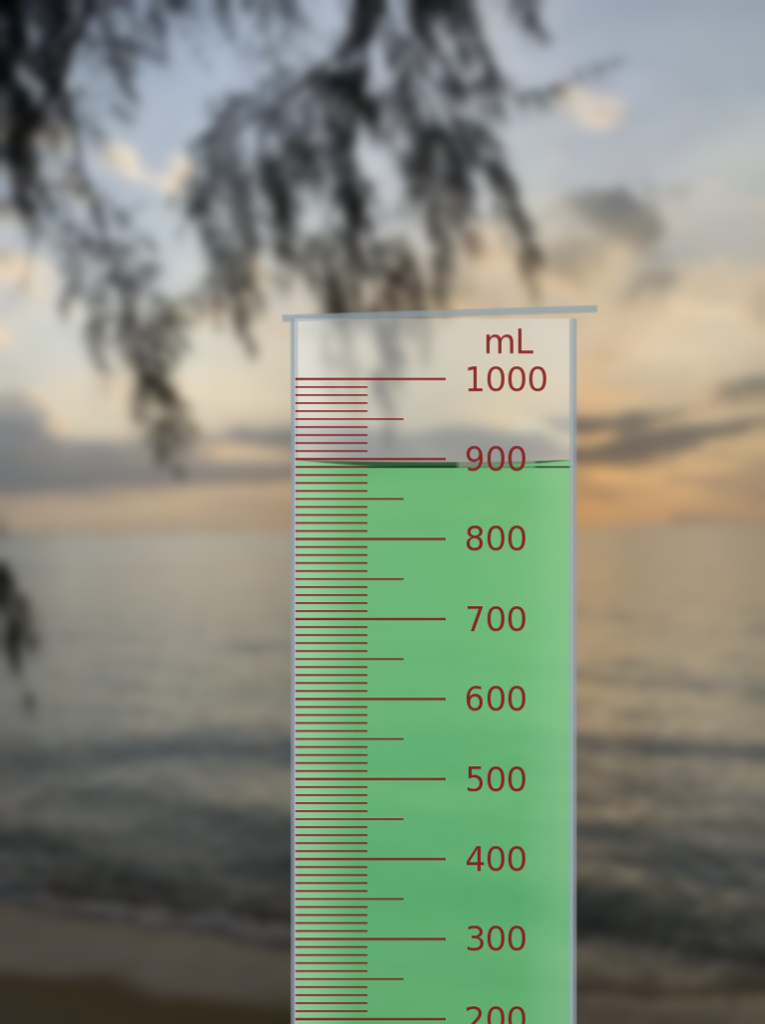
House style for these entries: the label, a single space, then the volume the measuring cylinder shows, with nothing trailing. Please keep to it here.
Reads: 890 mL
